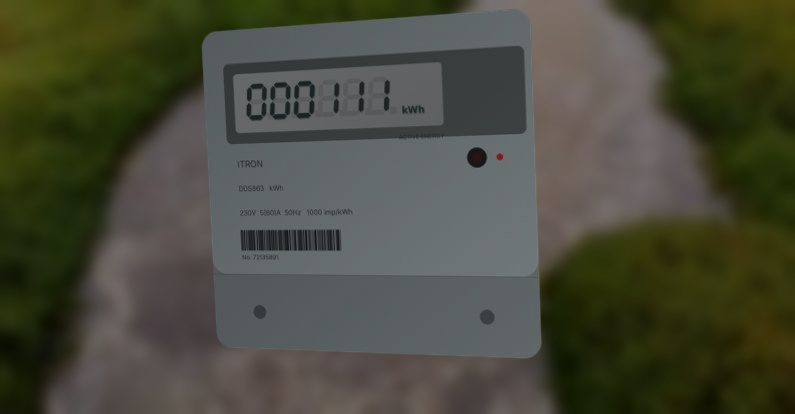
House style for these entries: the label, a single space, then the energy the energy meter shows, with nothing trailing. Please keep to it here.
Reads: 111 kWh
